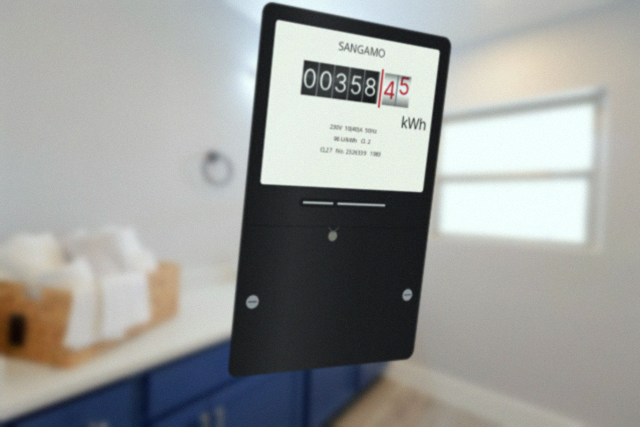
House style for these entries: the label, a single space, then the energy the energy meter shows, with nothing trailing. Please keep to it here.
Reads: 358.45 kWh
